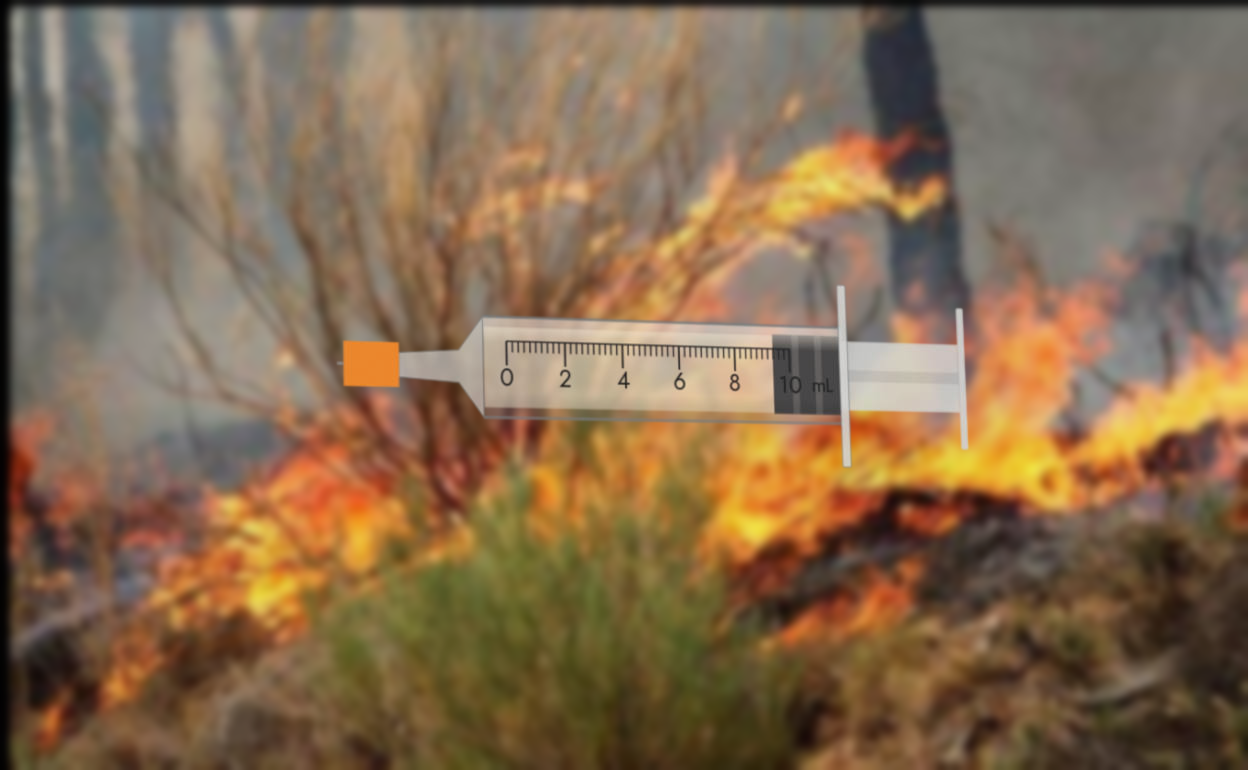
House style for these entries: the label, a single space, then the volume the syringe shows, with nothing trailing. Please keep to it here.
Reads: 9.4 mL
